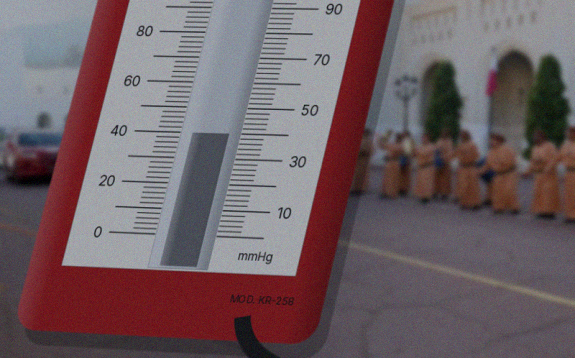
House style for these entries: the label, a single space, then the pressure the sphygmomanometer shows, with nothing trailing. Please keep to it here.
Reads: 40 mmHg
